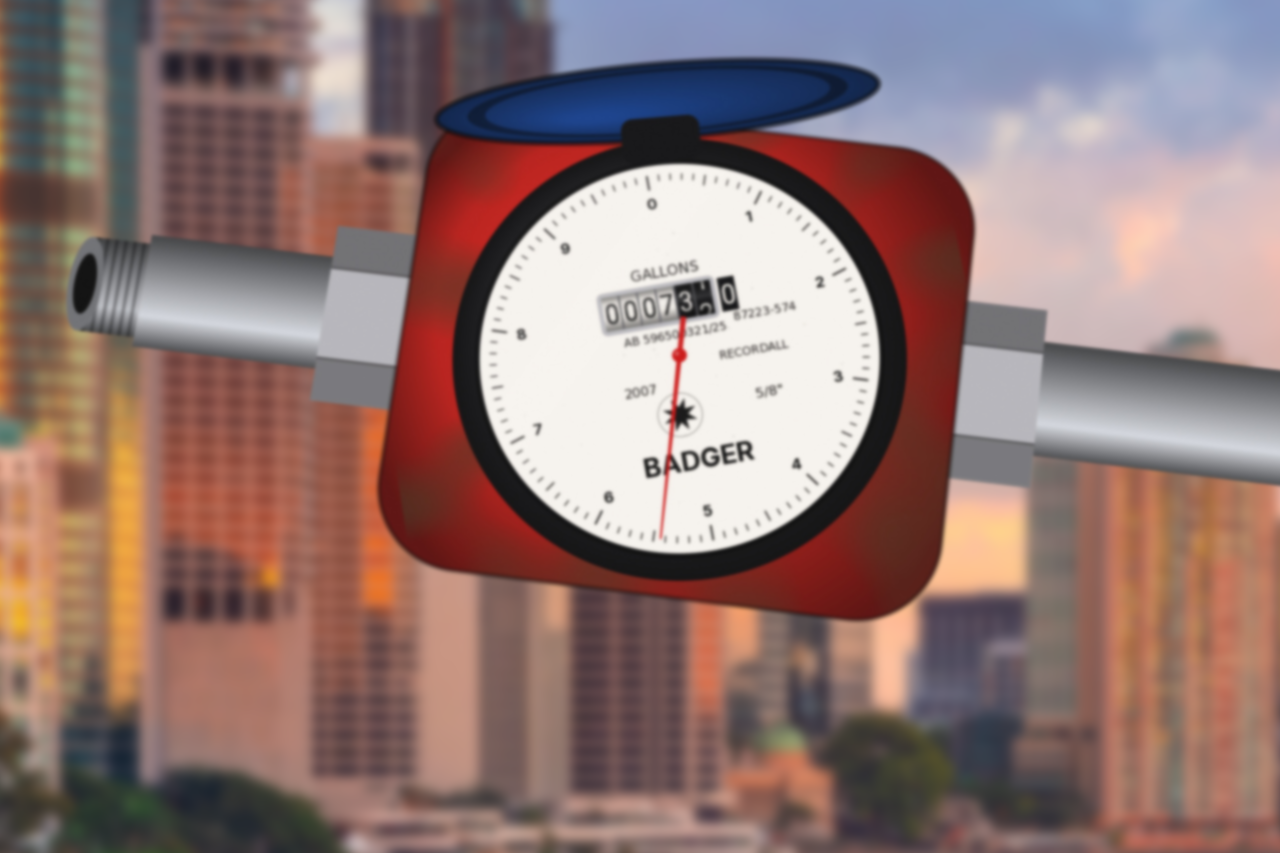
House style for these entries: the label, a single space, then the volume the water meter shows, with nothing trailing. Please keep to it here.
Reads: 7315.4 gal
